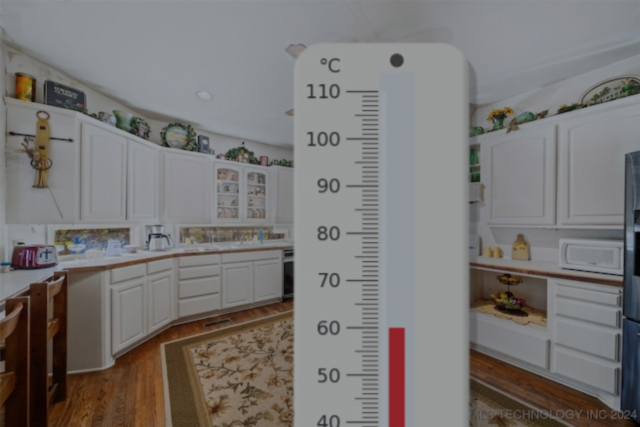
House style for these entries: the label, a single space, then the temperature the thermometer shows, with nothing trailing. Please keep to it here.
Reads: 60 °C
